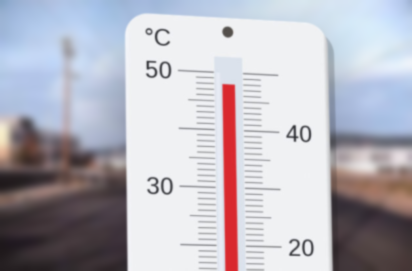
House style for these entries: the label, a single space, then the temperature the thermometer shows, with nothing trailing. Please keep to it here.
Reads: 48 °C
